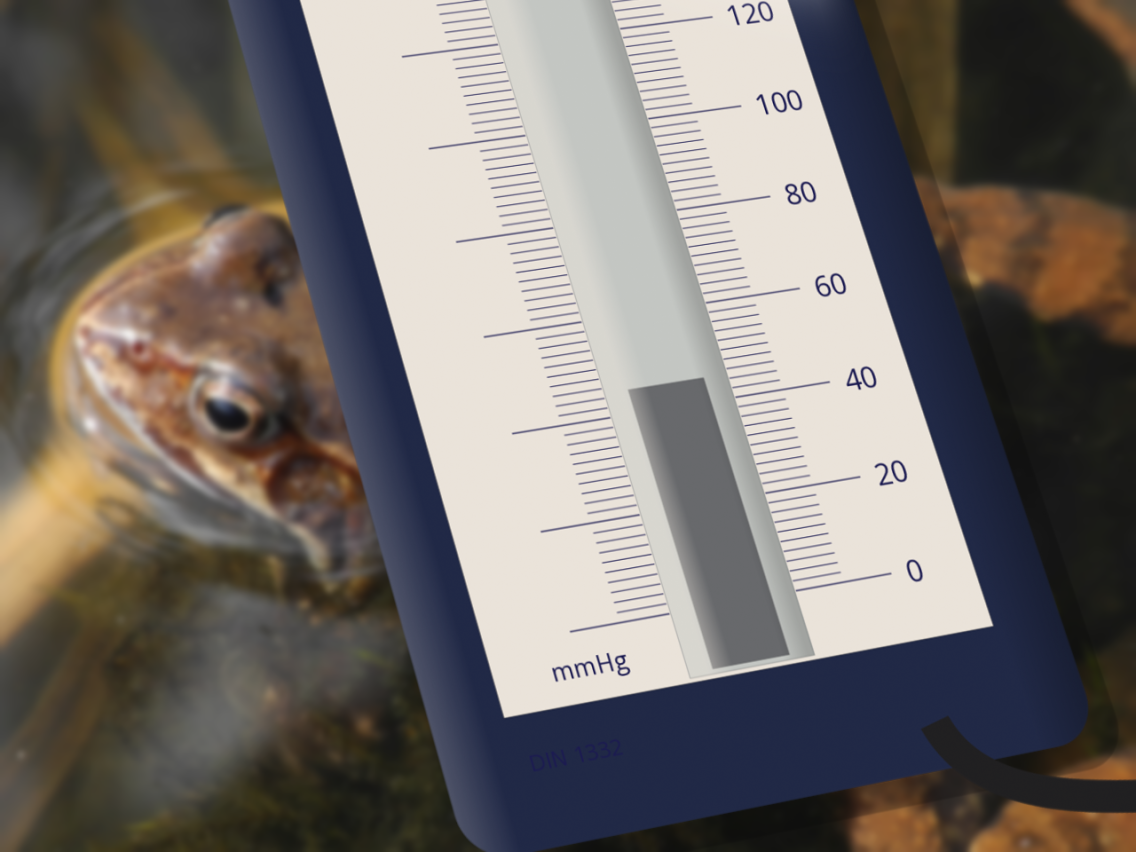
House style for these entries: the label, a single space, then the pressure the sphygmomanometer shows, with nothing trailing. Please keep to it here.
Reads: 45 mmHg
